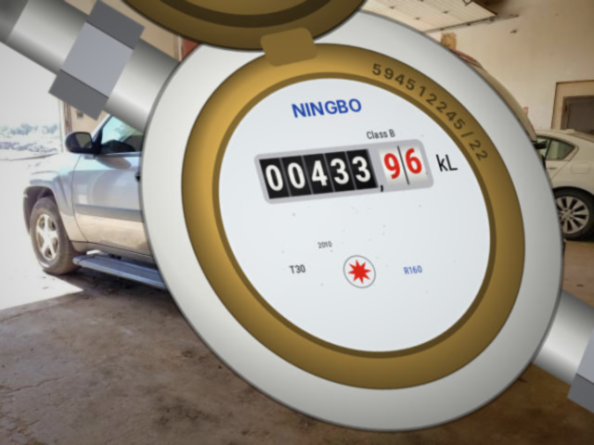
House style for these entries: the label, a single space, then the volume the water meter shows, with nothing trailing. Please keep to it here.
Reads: 433.96 kL
